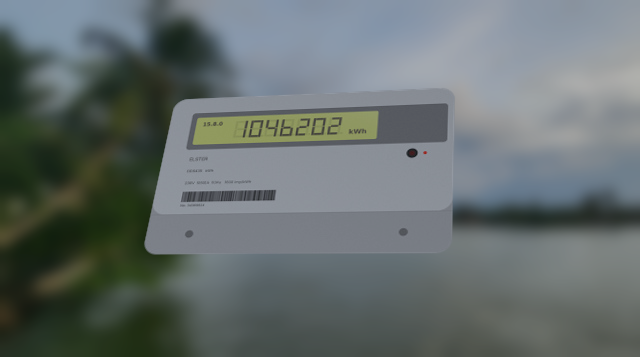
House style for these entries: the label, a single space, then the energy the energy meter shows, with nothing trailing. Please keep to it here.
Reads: 1046202 kWh
